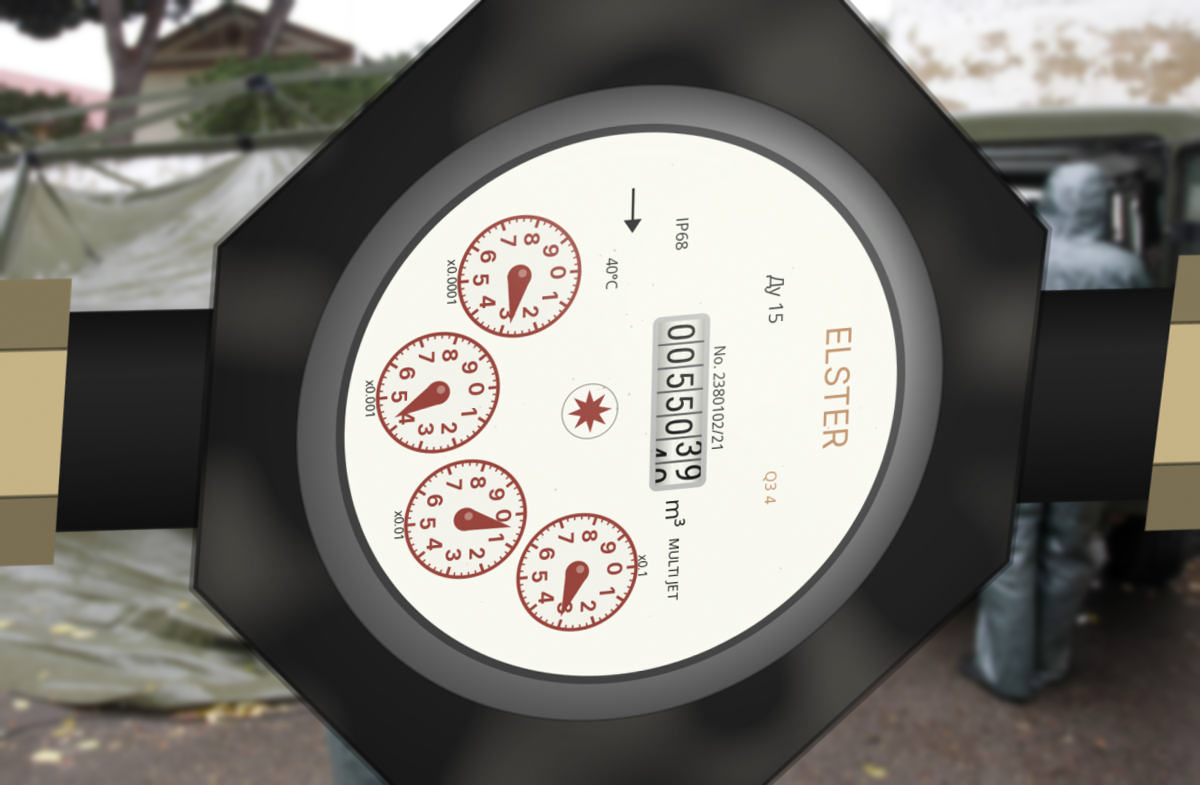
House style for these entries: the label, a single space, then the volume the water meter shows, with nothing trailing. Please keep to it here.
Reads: 55039.3042 m³
